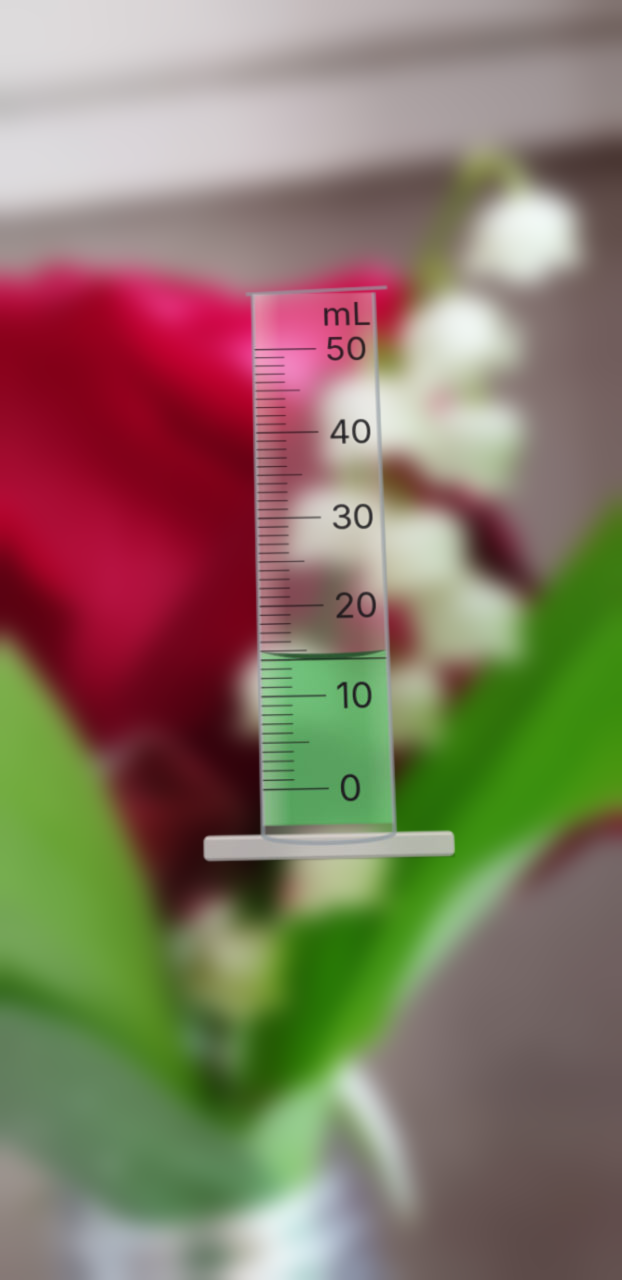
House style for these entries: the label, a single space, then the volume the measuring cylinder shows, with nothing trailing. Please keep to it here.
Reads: 14 mL
